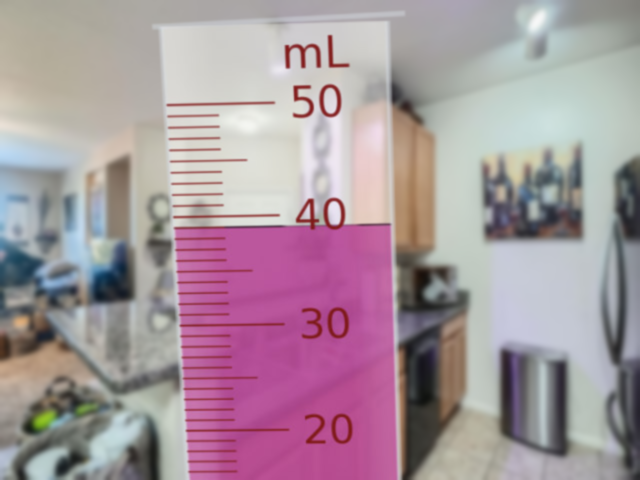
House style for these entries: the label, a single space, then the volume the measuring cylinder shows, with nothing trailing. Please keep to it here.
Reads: 39 mL
